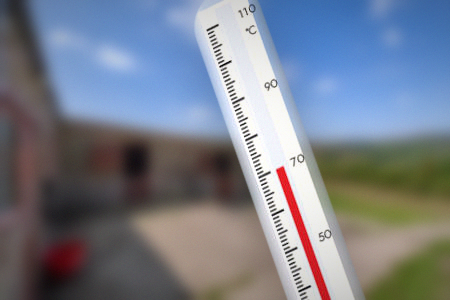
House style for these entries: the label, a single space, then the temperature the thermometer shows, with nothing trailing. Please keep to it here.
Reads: 70 °C
